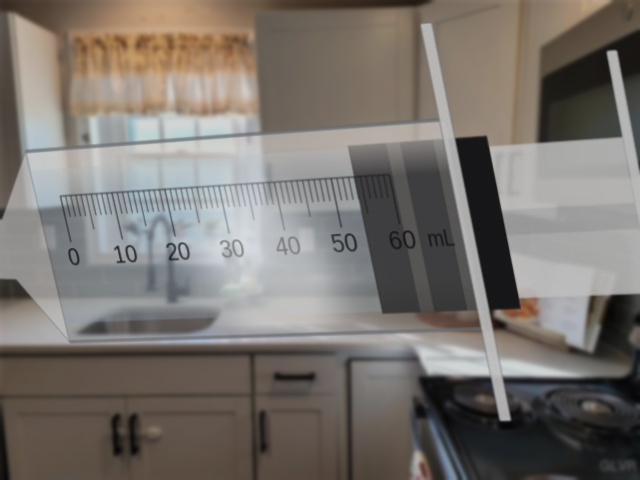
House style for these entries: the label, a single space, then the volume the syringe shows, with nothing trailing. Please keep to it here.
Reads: 54 mL
